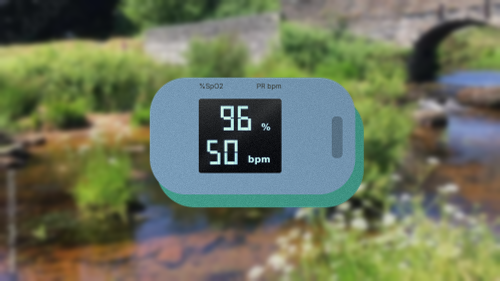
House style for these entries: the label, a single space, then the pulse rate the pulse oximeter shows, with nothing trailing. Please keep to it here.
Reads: 50 bpm
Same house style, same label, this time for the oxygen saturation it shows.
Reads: 96 %
